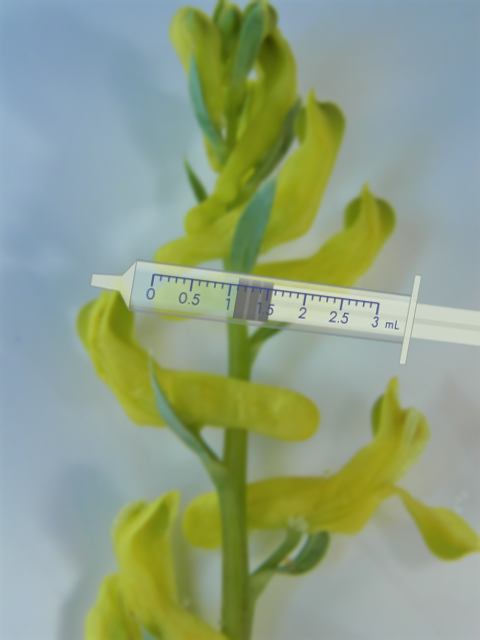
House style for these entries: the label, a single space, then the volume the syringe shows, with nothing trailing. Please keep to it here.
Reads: 1.1 mL
